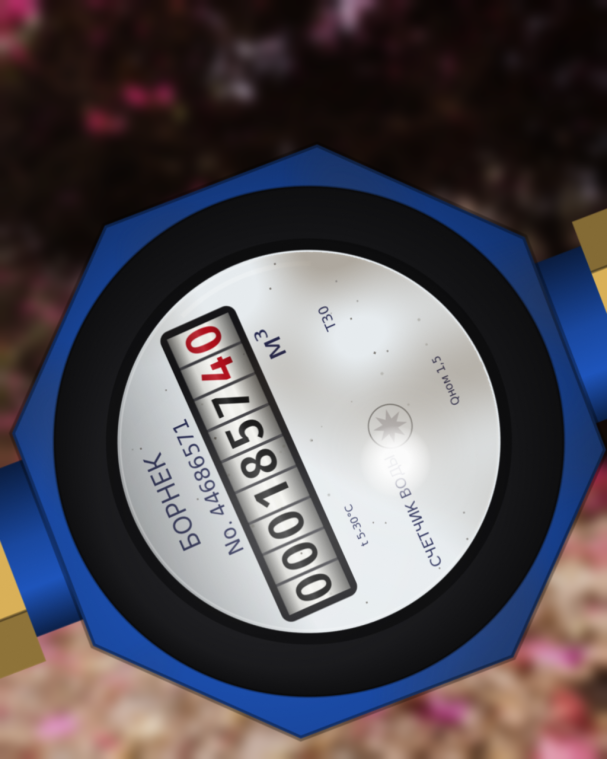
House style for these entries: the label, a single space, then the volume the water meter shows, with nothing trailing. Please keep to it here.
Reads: 1857.40 m³
